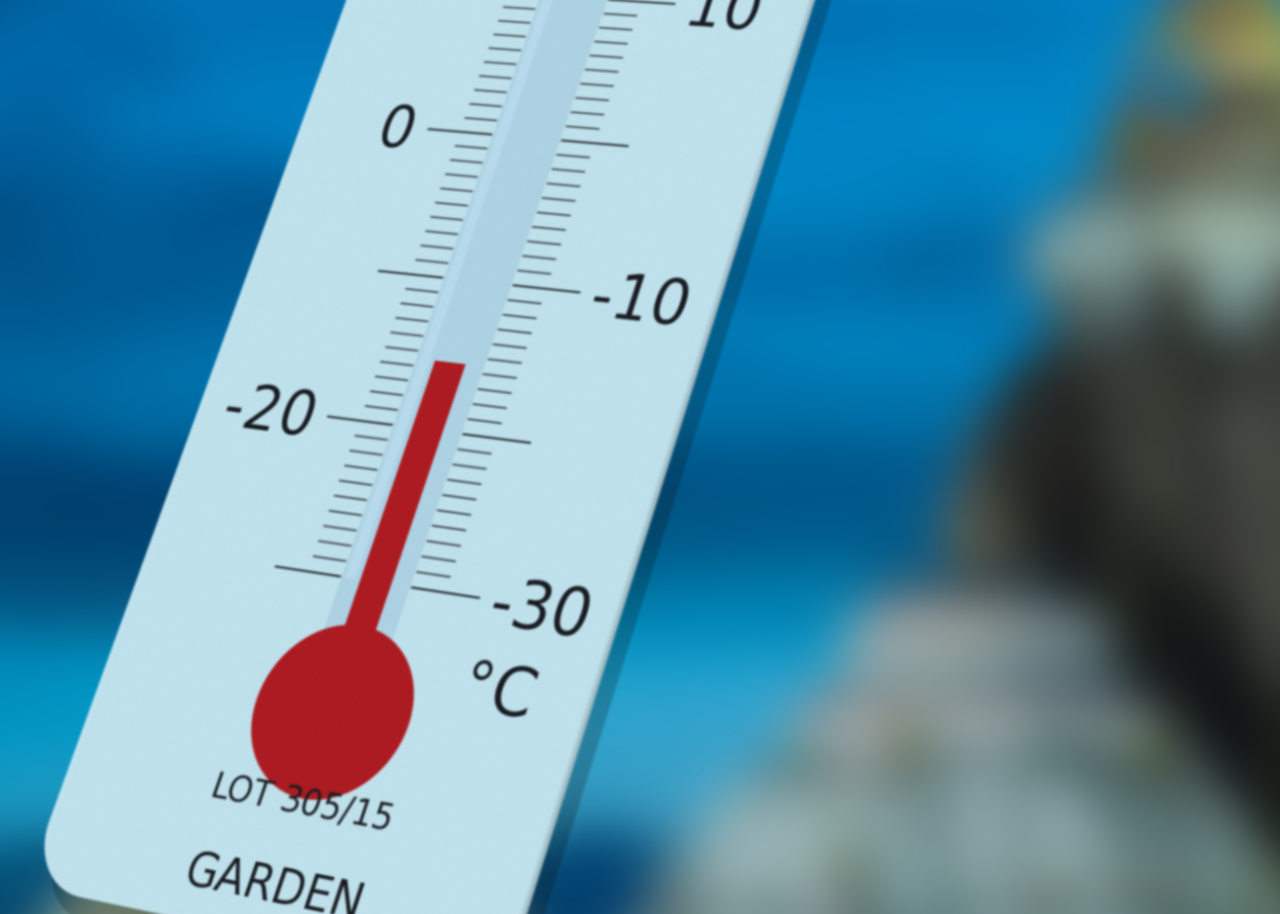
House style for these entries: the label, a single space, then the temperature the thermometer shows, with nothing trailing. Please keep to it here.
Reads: -15.5 °C
